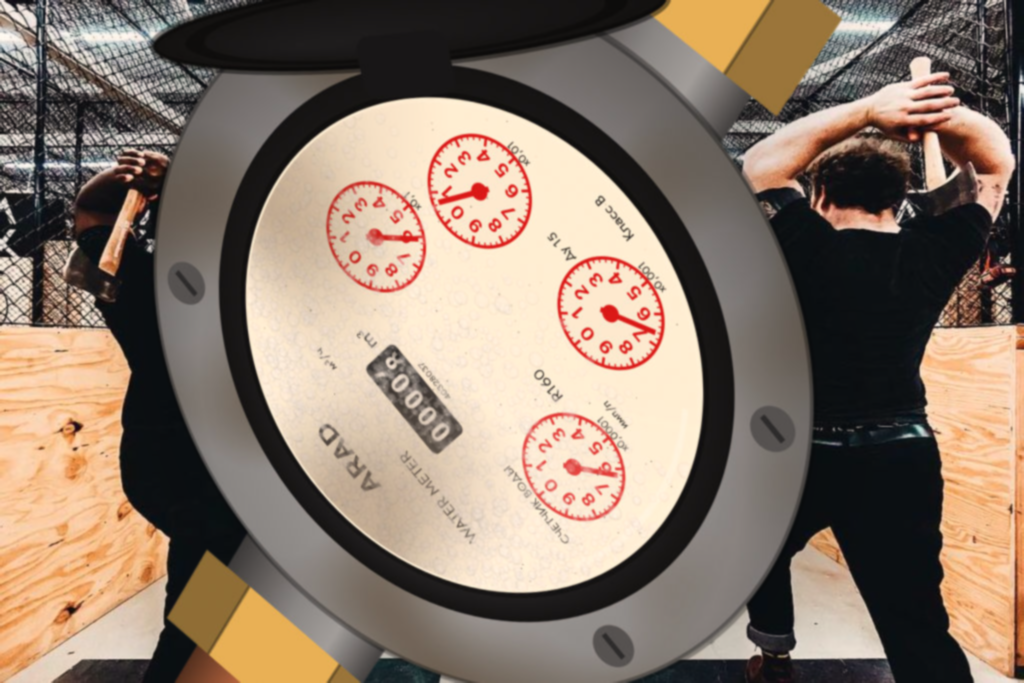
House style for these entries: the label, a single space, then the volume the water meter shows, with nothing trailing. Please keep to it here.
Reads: 7.6066 m³
